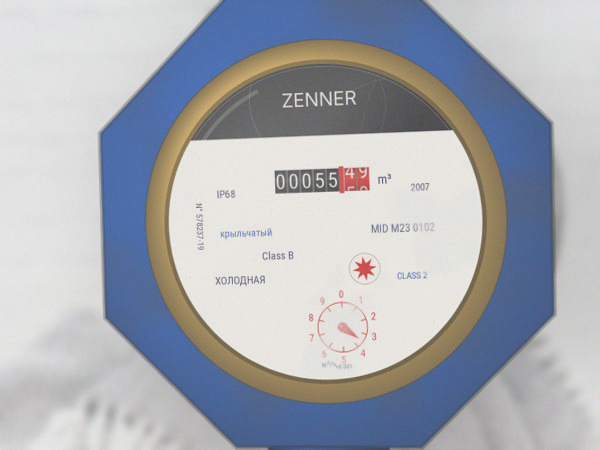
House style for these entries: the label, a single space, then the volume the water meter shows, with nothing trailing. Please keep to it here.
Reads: 55.493 m³
